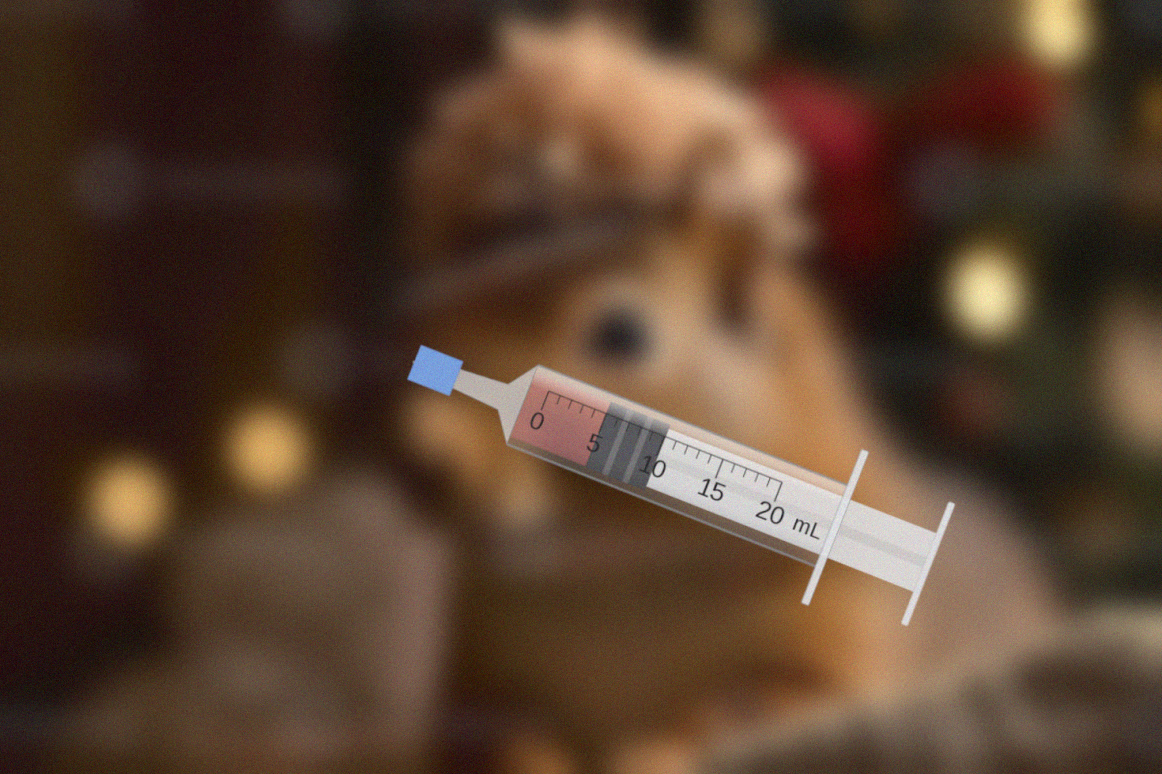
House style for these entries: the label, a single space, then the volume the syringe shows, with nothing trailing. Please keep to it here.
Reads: 5 mL
